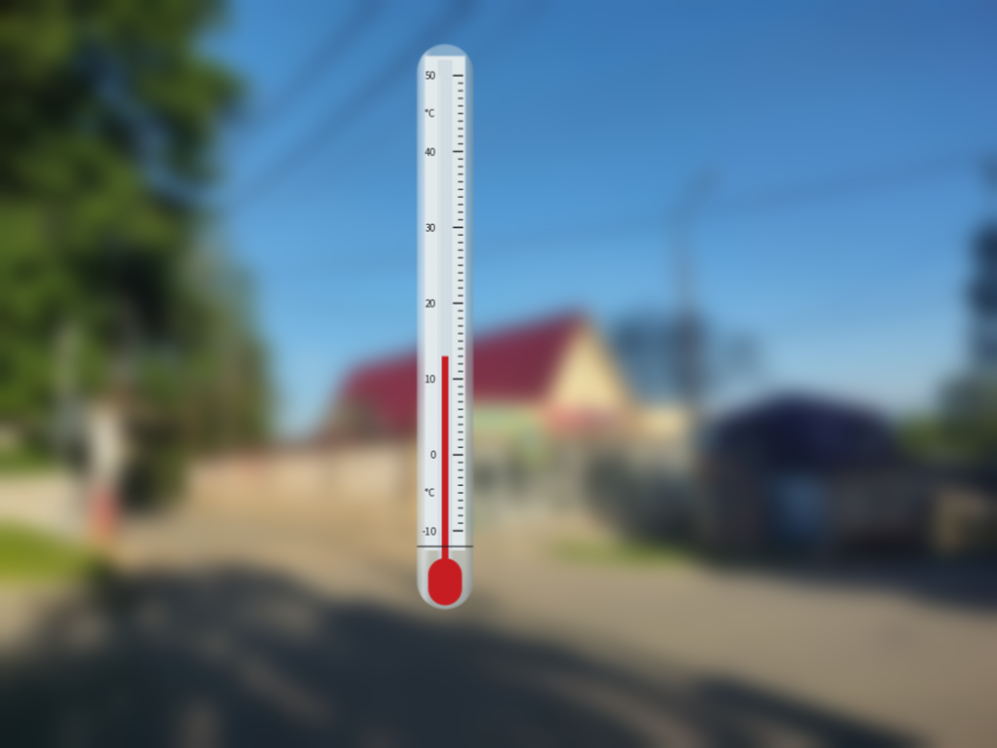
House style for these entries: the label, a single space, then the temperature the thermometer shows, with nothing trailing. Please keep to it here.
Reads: 13 °C
